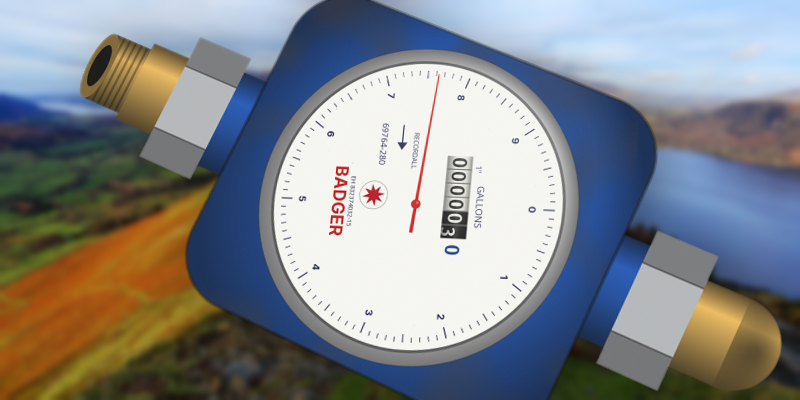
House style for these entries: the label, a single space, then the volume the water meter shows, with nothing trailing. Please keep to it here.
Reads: 27.6 gal
